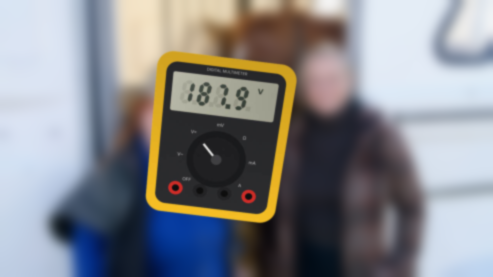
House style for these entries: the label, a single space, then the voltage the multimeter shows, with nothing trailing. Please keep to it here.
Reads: 187.9 V
